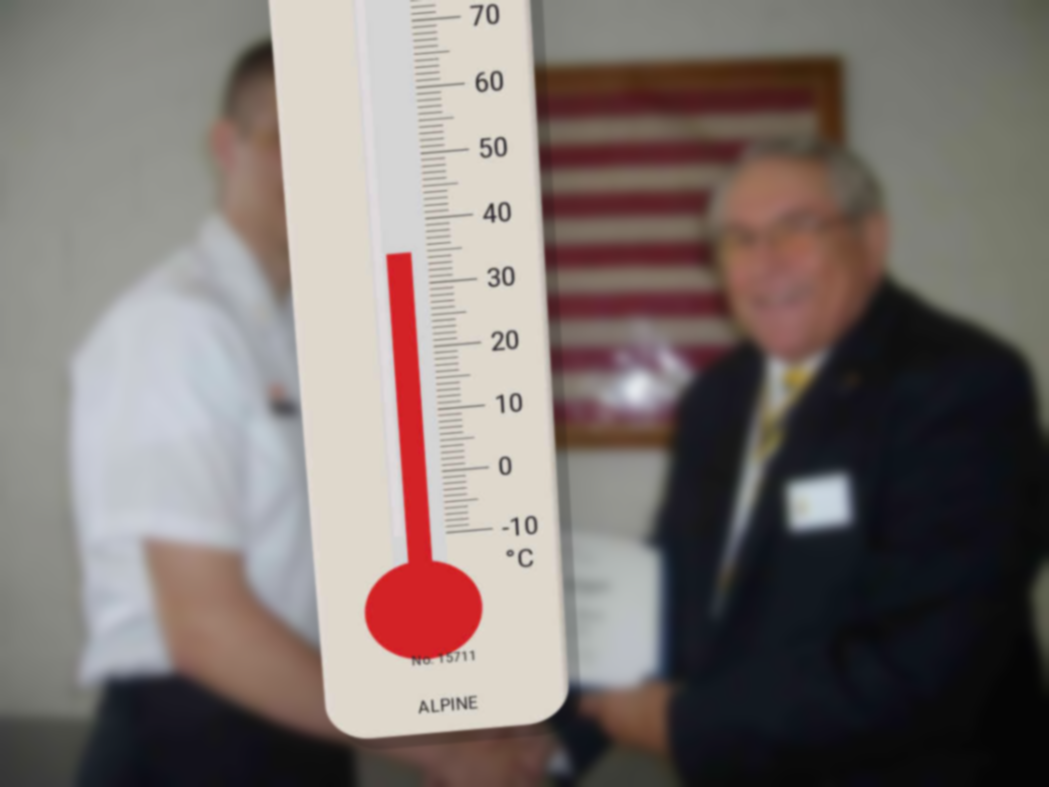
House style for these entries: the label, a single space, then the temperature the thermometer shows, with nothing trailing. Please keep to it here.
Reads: 35 °C
